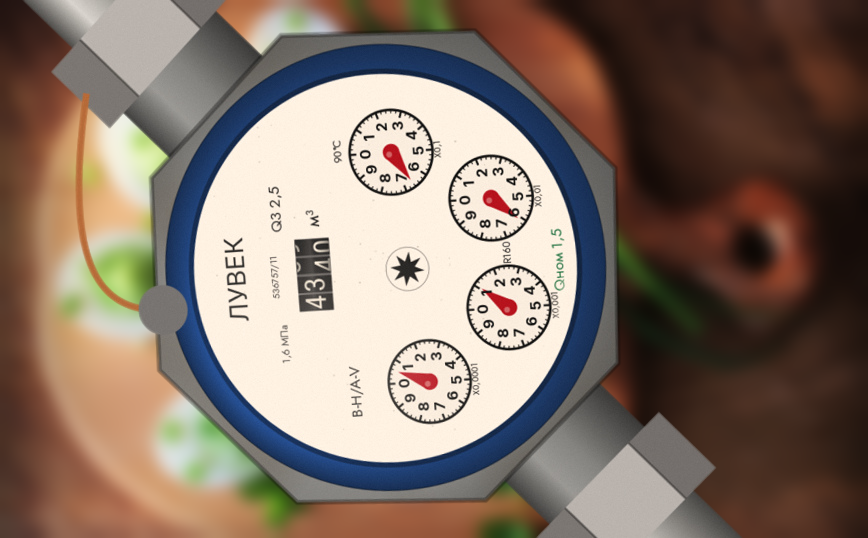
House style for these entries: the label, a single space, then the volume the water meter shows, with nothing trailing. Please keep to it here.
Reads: 4339.6610 m³
